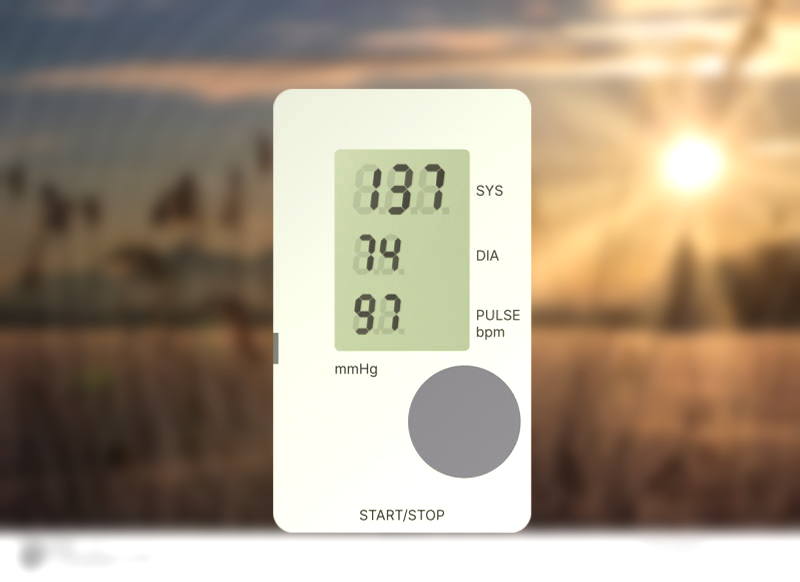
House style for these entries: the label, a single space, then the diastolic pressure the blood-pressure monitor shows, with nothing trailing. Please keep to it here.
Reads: 74 mmHg
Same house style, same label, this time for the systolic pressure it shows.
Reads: 137 mmHg
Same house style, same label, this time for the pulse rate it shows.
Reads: 97 bpm
